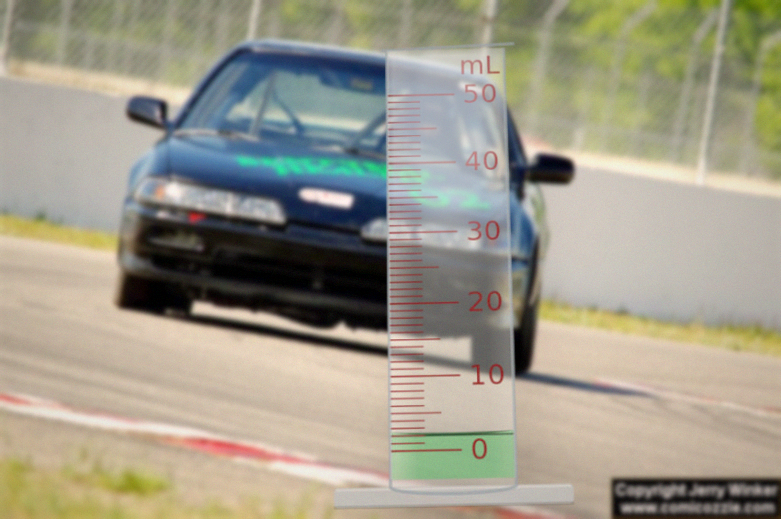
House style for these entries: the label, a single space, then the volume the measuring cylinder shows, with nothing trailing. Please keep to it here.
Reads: 2 mL
